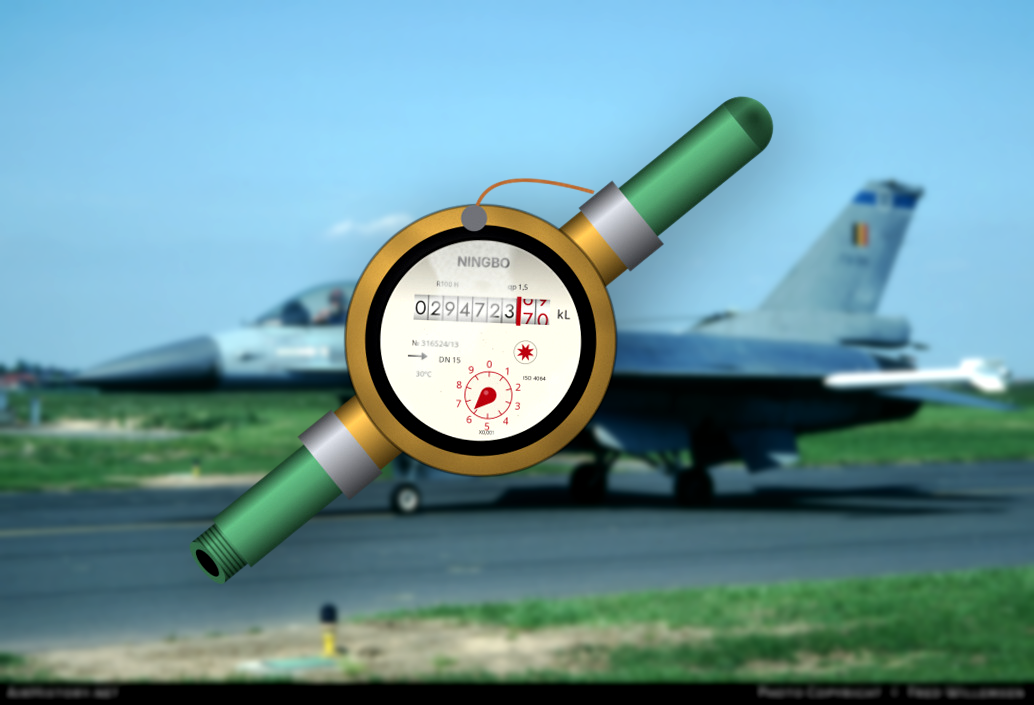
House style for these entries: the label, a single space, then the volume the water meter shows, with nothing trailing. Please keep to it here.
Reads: 294723.696 kL
